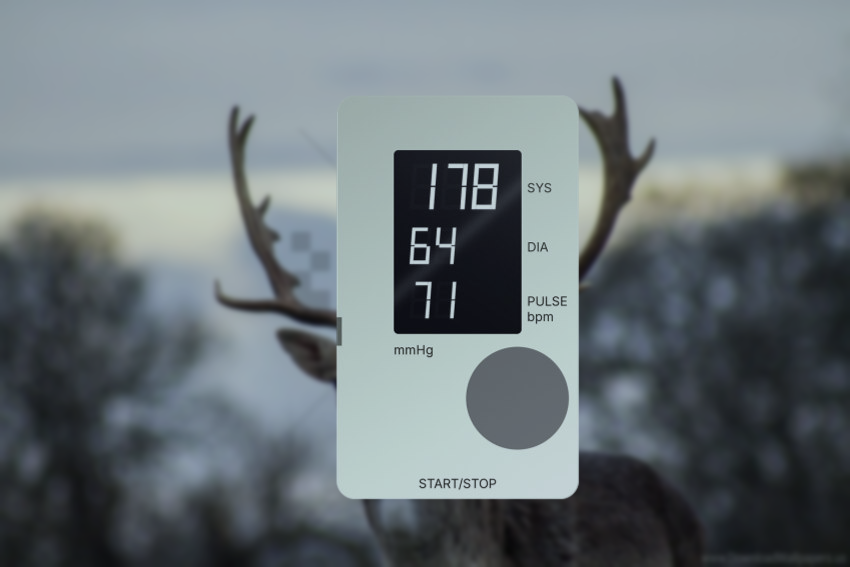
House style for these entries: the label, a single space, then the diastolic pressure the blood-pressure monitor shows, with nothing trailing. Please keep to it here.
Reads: 64 mmHg
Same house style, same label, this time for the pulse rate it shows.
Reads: 71 bpm
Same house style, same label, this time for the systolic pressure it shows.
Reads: 178 mmHg
